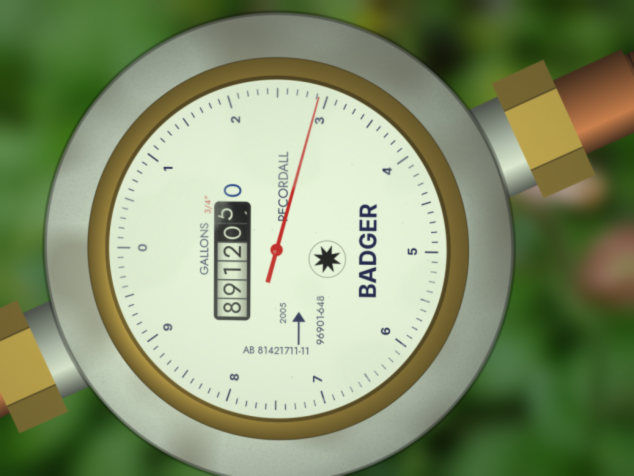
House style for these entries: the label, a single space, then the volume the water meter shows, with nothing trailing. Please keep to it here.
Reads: 8912052.9 gal
